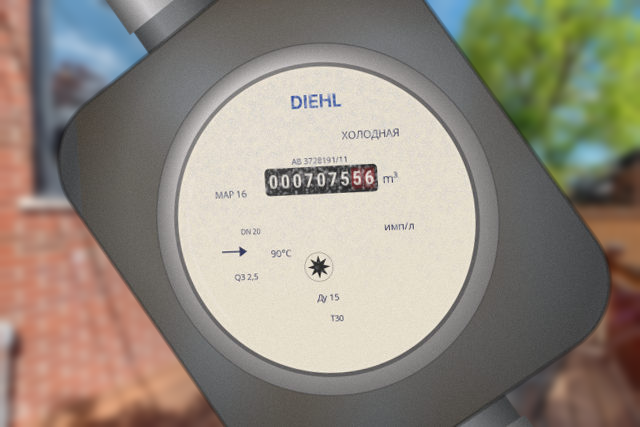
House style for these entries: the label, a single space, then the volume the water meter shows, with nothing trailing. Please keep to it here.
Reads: 7075.56 m³
